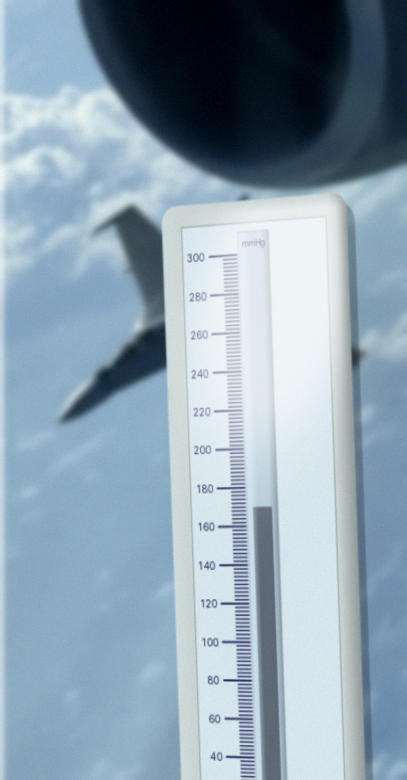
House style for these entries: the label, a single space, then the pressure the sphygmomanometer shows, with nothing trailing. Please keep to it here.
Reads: 170 mmHg
